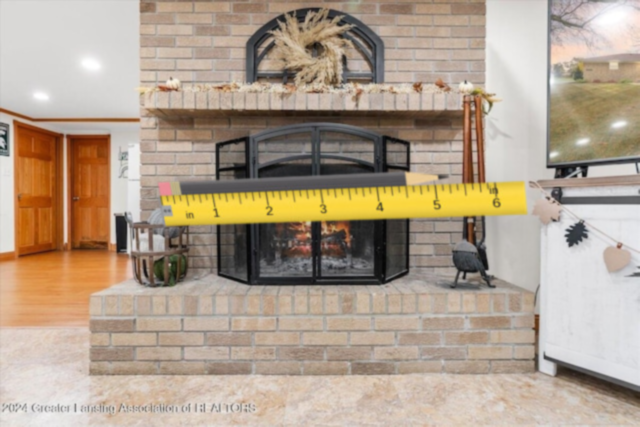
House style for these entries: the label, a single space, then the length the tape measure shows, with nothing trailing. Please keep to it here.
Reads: 5.25 in
